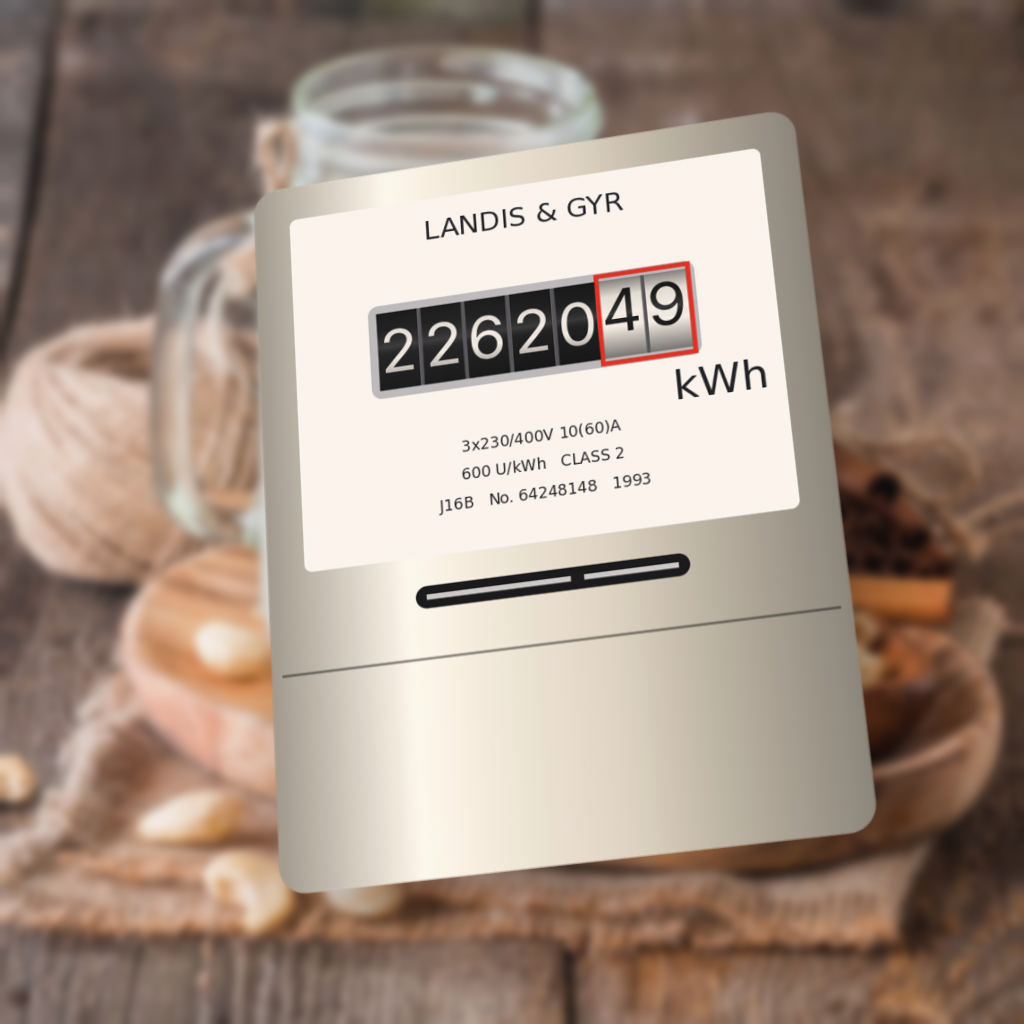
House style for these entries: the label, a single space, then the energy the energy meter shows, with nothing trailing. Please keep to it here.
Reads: 22620.49 kWh
